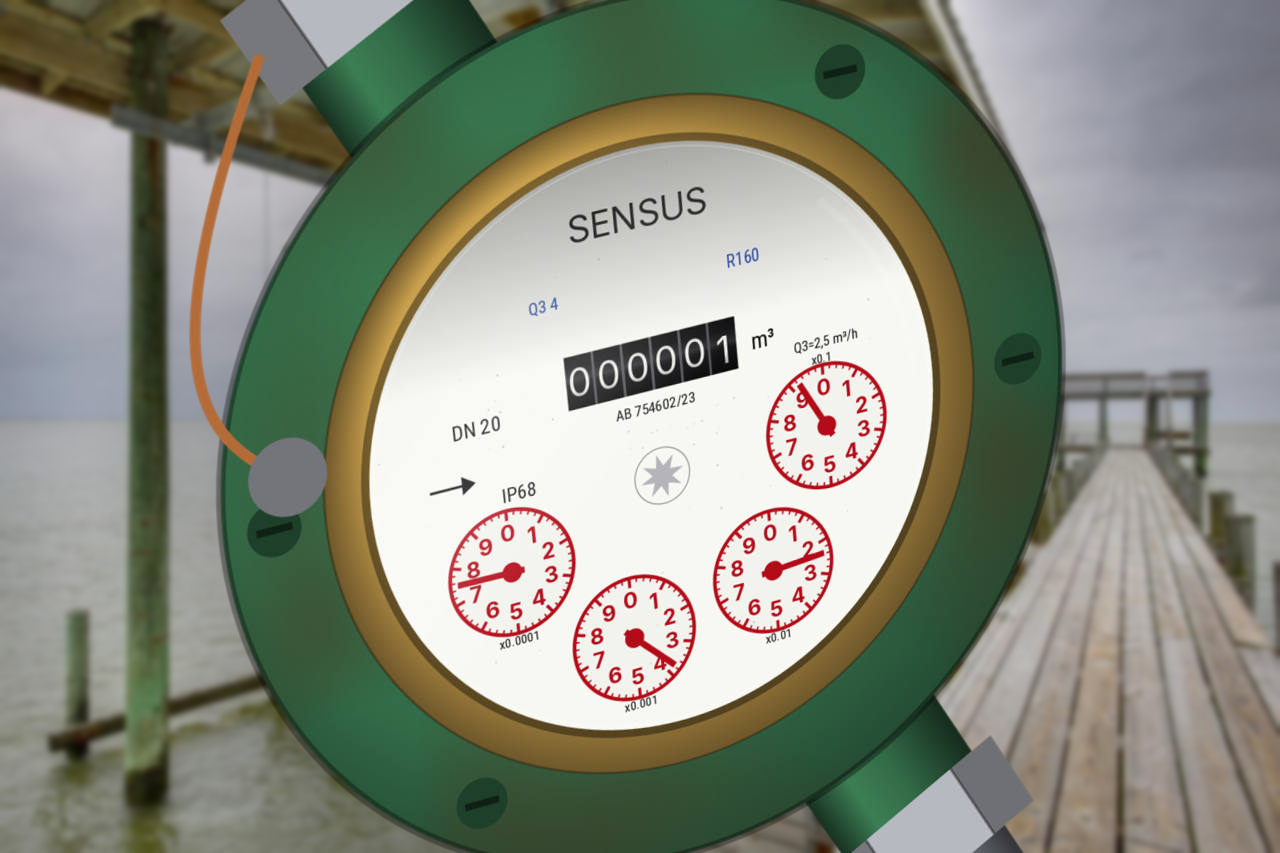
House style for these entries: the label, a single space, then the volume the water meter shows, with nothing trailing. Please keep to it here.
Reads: 0.9237 m³
